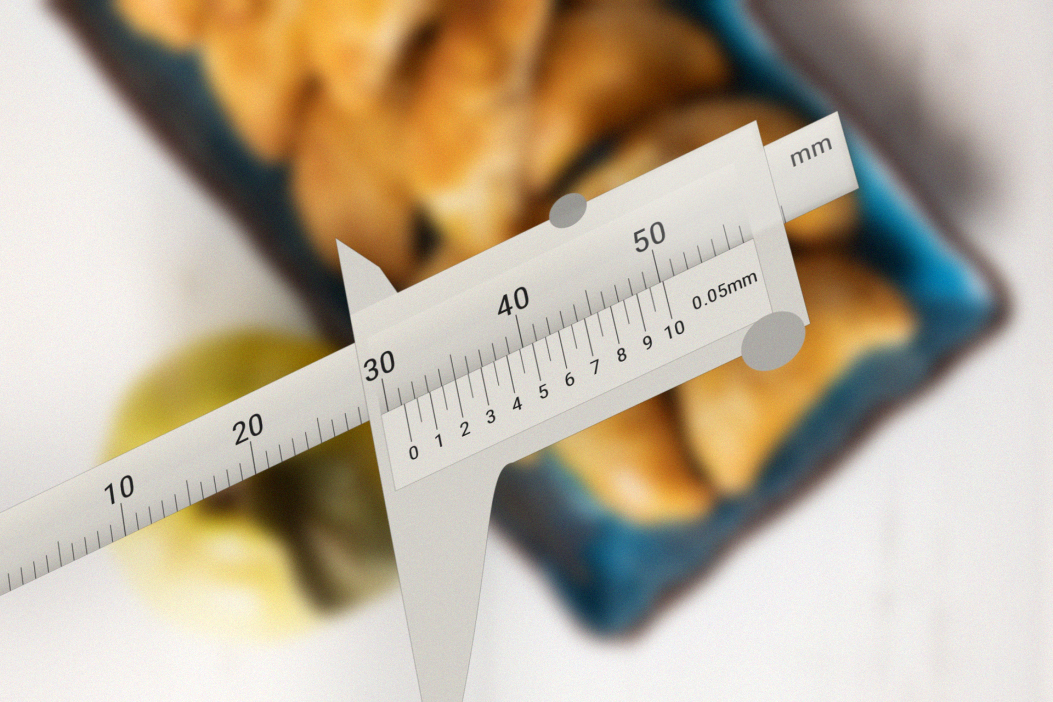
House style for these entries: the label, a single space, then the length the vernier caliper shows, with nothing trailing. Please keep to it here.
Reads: 31.2 mm
